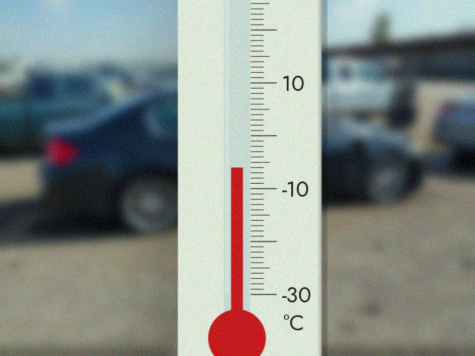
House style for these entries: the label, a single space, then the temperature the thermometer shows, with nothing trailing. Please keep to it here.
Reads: -6 °C
